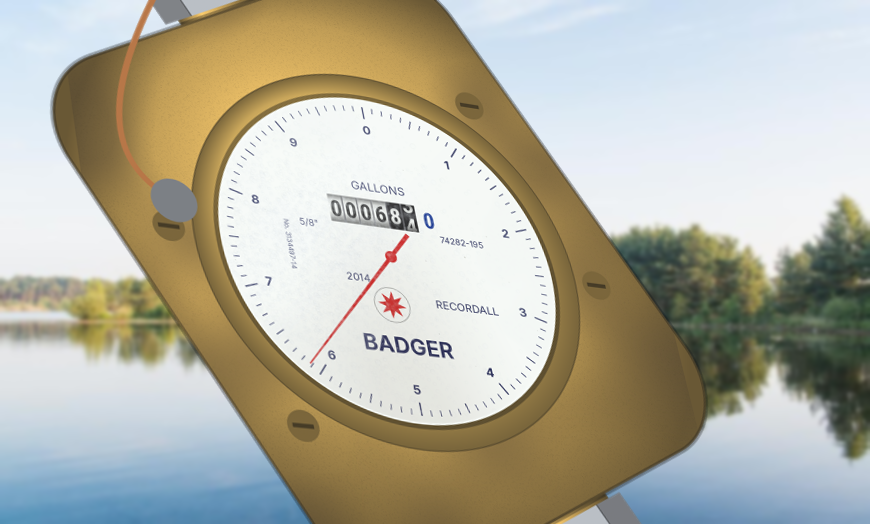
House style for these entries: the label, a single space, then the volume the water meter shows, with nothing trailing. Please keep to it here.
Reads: 6836.1 gal
